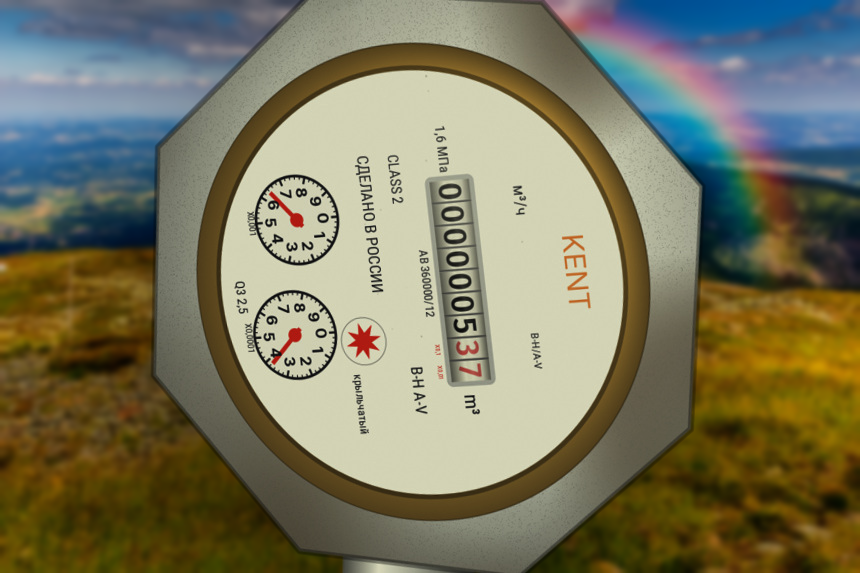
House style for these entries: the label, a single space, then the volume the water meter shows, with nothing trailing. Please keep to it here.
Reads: 5.3763 m³
